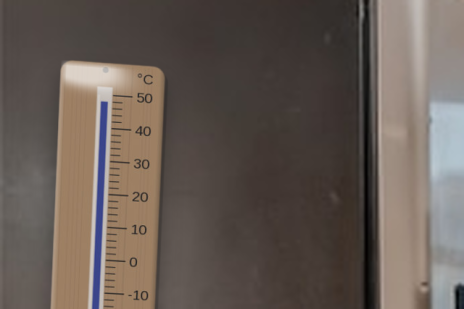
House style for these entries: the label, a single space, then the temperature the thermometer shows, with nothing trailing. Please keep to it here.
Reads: 48 °C
